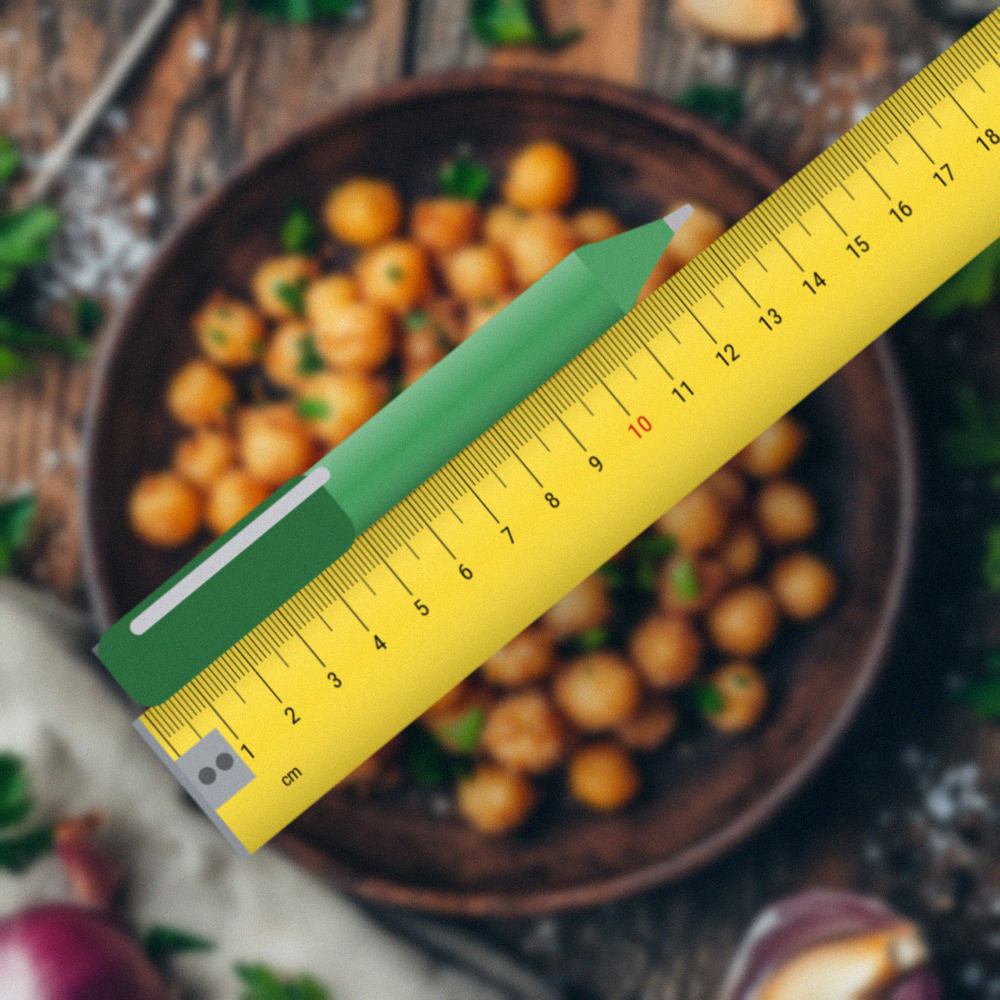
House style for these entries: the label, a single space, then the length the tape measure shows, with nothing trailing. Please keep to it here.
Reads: 13.2 cm
